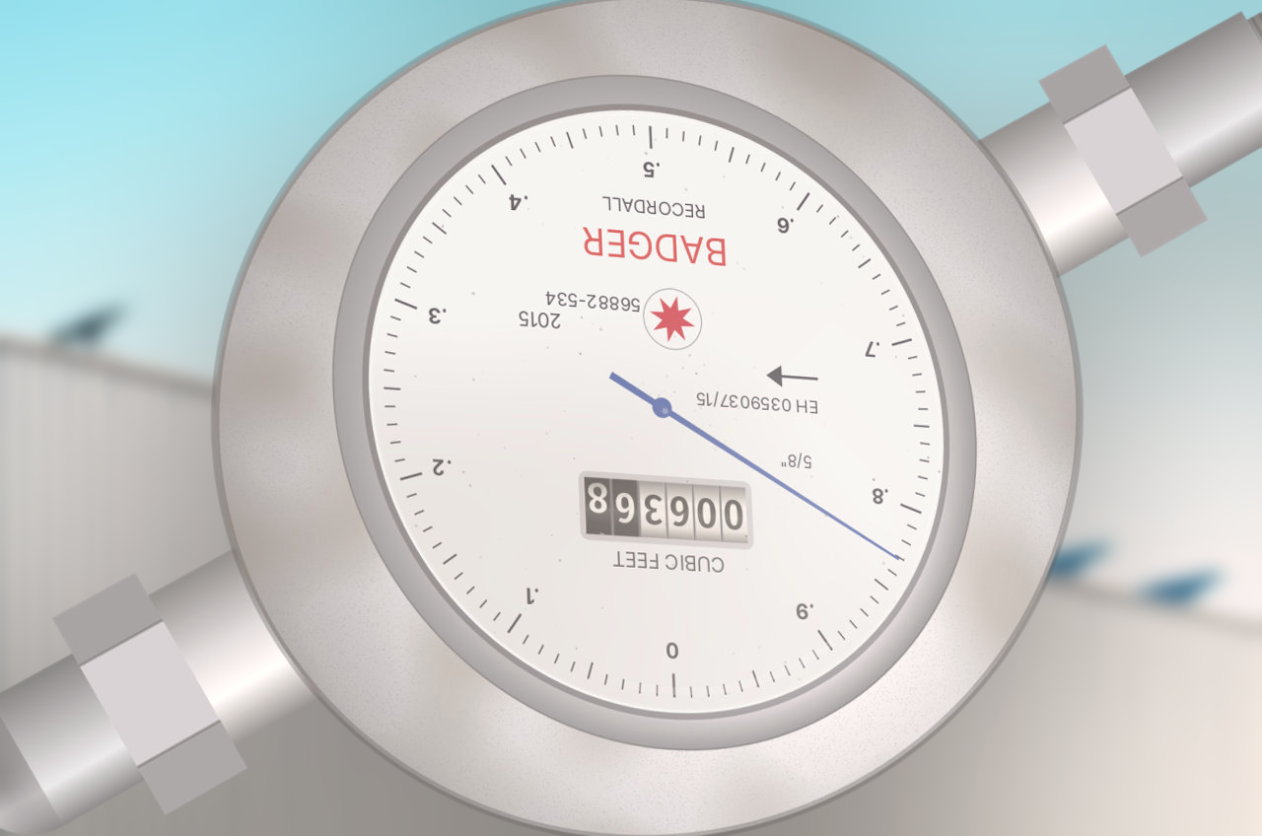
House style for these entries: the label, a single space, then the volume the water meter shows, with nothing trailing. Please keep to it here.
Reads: 6367.83 ft³
